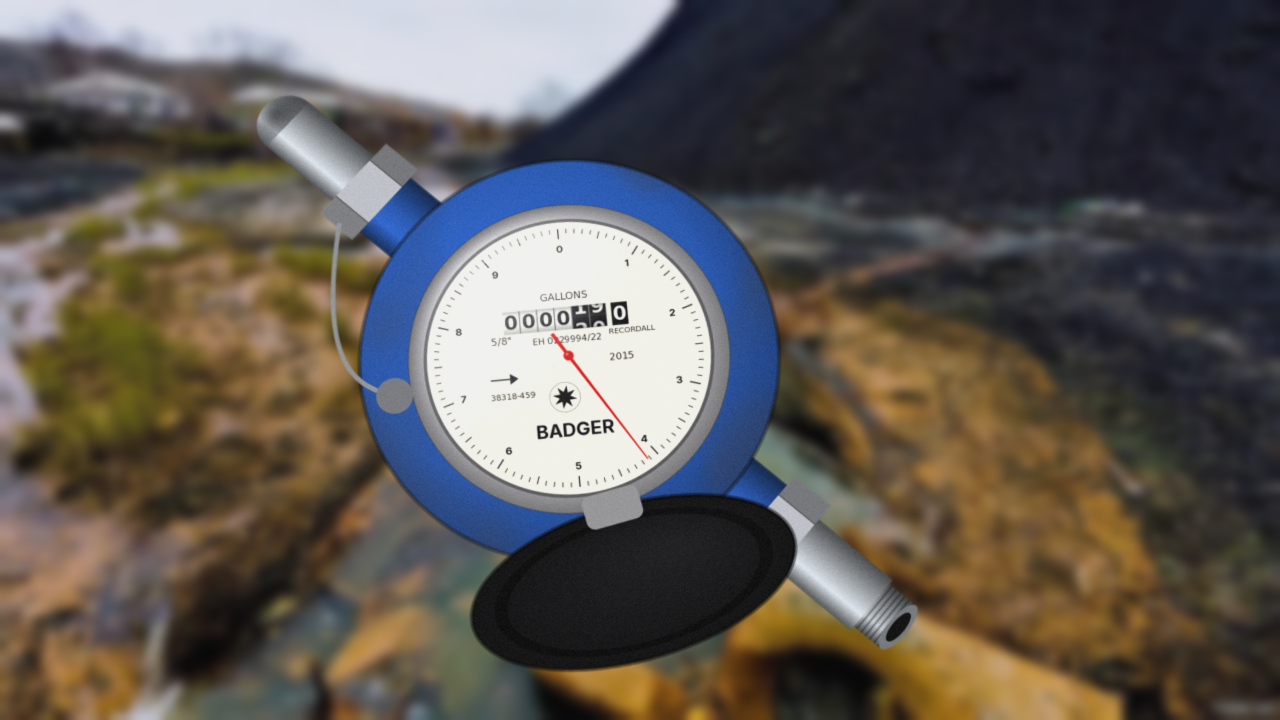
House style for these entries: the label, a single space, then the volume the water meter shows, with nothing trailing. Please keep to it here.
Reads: 194.1 gal
